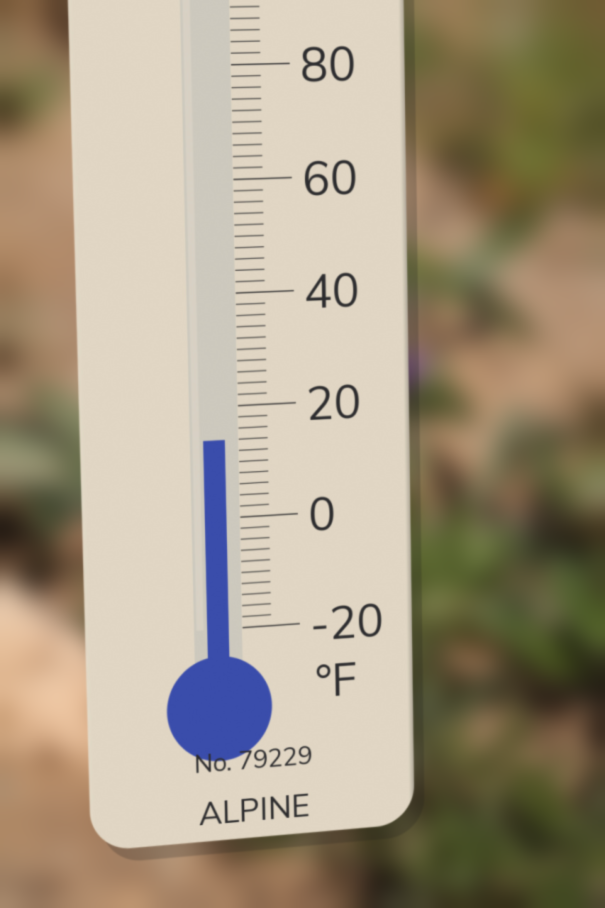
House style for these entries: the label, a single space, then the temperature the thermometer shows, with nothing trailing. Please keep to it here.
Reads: 14 °F
